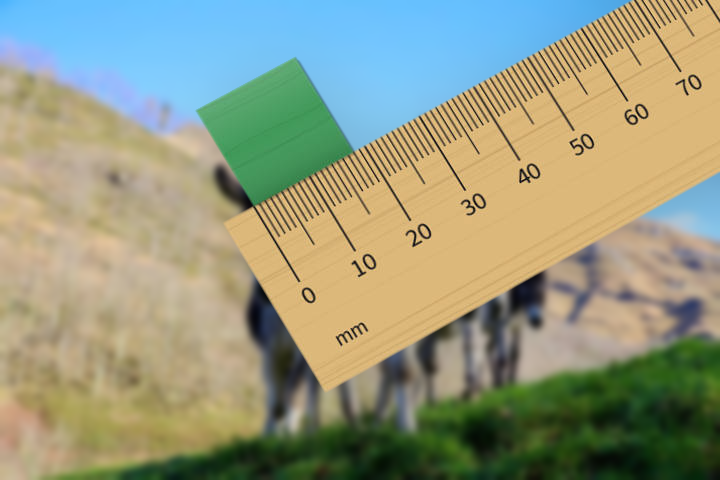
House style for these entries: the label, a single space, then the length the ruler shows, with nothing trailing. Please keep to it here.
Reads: 18 mm
